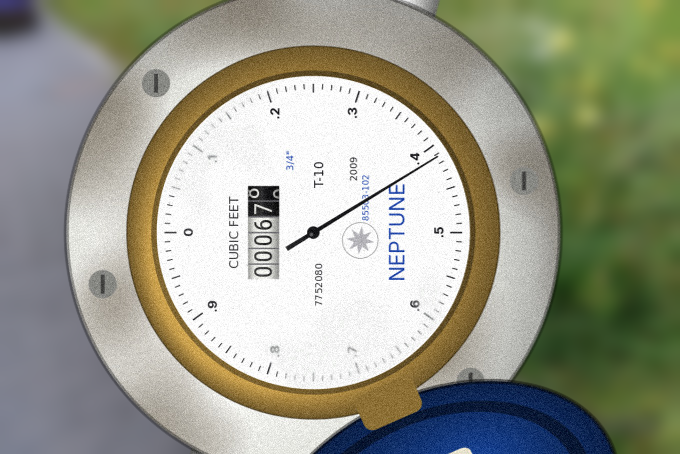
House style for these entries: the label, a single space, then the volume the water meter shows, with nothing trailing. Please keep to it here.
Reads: 678.41 ft³
